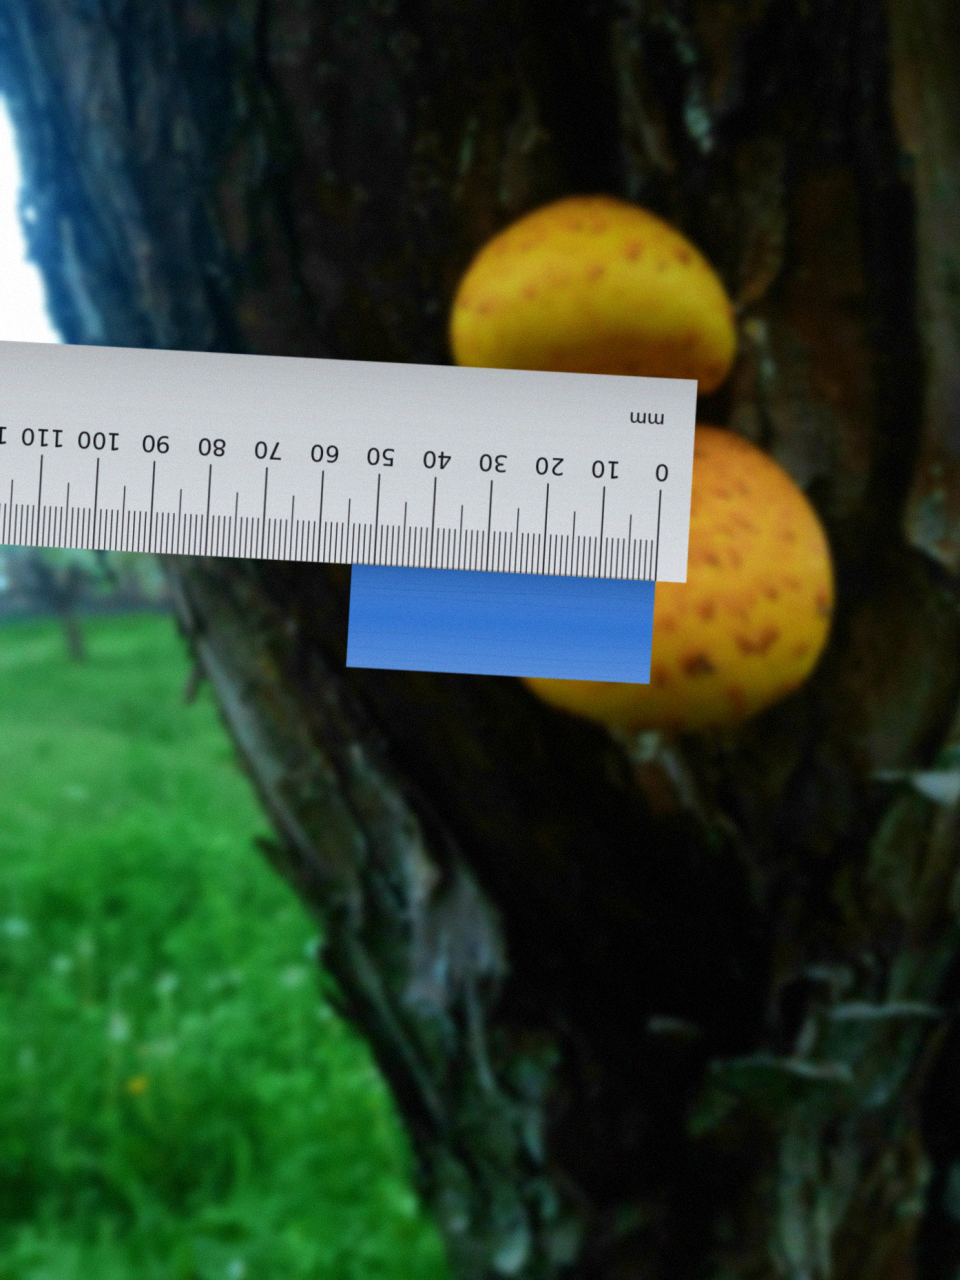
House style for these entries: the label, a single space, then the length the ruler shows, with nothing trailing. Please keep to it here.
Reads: 54 mm
